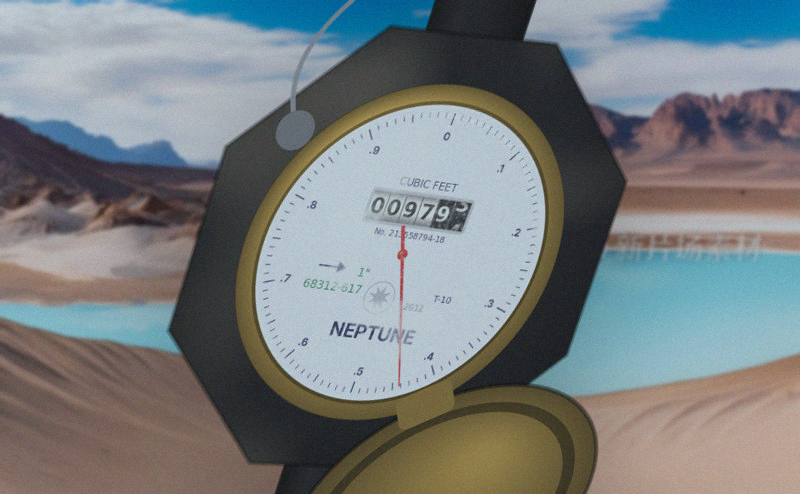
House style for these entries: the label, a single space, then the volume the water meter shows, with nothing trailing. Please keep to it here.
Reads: 9793.44 ft³
